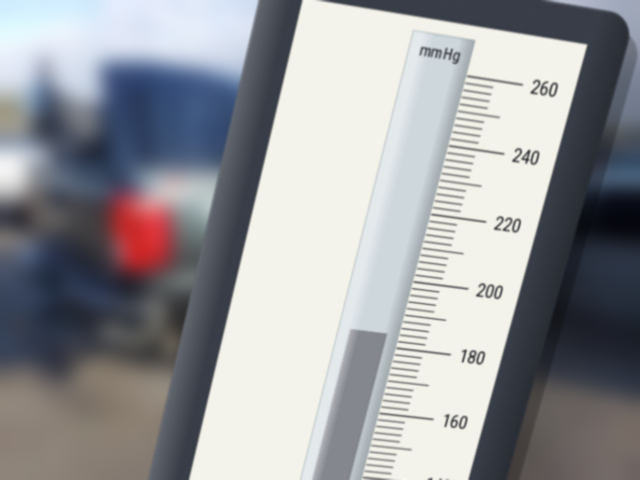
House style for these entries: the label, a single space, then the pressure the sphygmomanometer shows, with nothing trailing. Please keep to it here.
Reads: 184 mmHg
